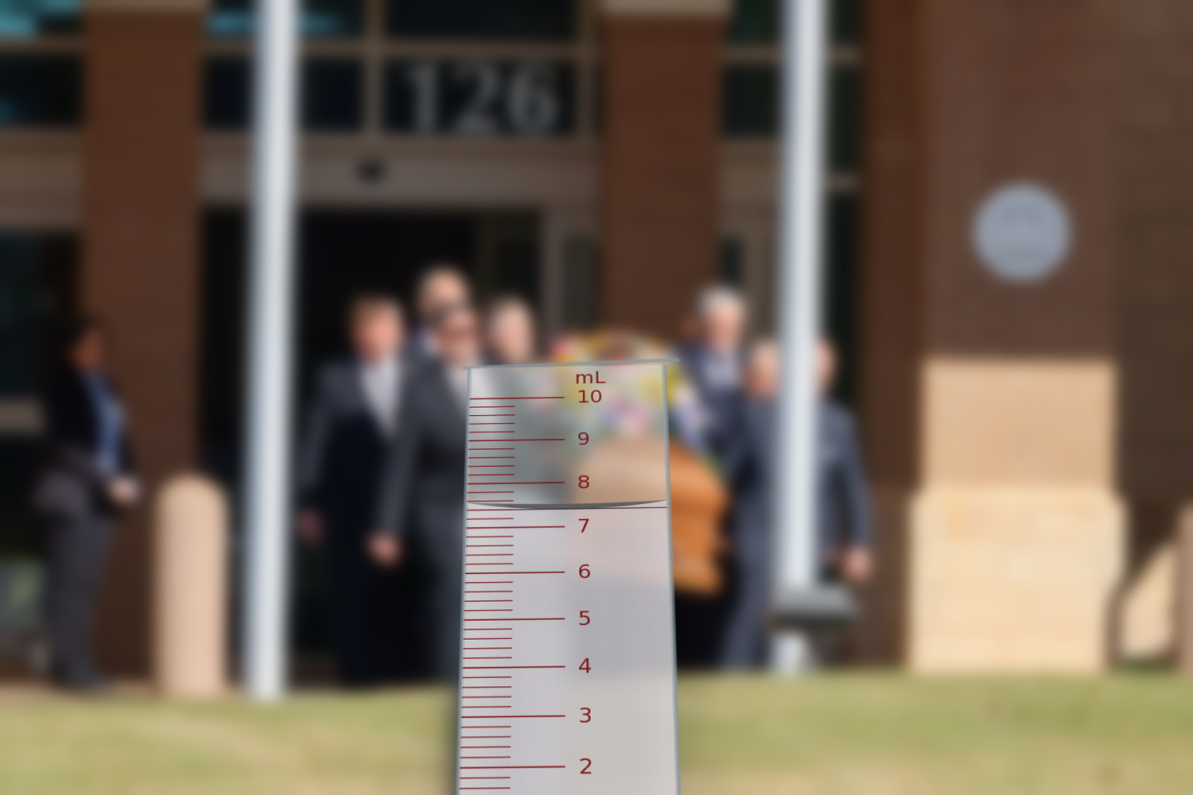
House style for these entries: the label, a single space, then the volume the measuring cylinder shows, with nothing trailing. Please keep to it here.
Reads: 7.4 mL
